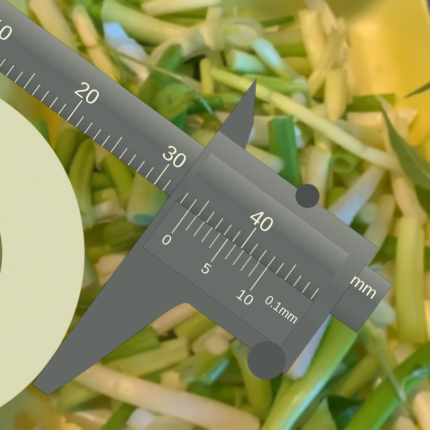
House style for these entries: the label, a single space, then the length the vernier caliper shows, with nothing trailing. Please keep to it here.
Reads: 34.0 mm
